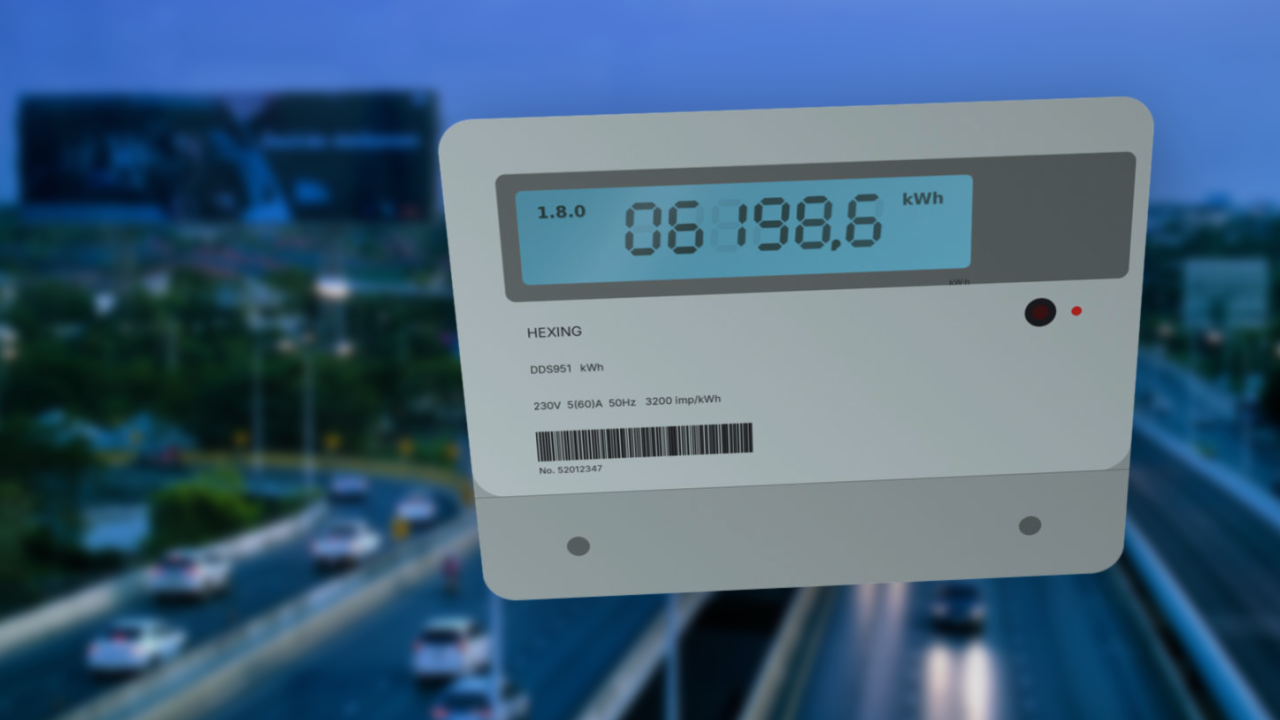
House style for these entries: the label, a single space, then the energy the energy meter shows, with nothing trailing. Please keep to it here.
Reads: 6198.6 kWh
